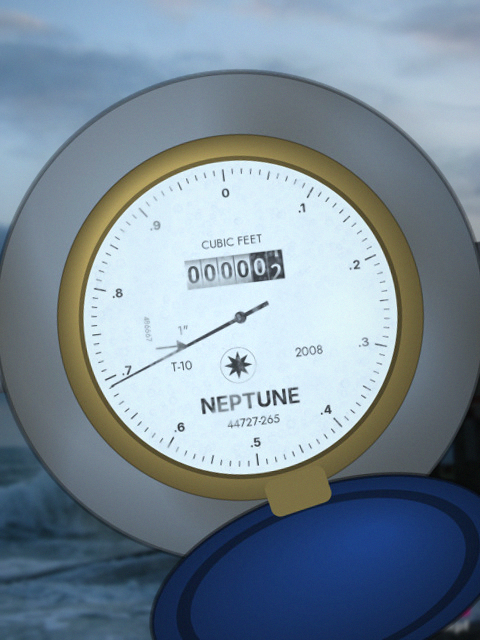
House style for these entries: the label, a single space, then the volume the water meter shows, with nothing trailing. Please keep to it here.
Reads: 1.69 ft³
